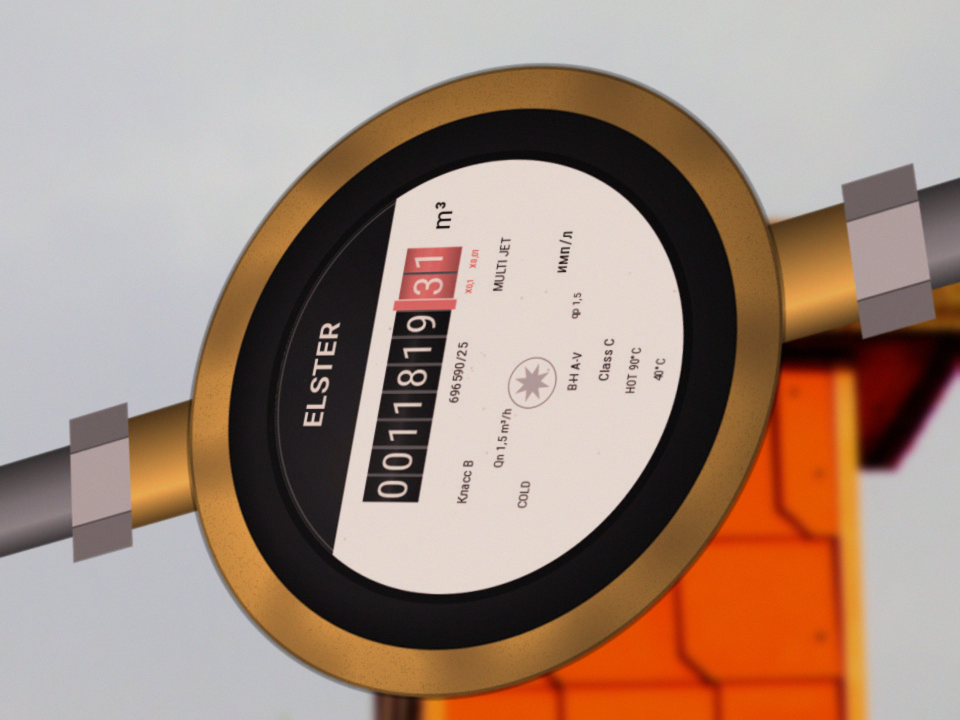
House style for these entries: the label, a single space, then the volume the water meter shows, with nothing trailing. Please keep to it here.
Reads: 11819.31 m³
